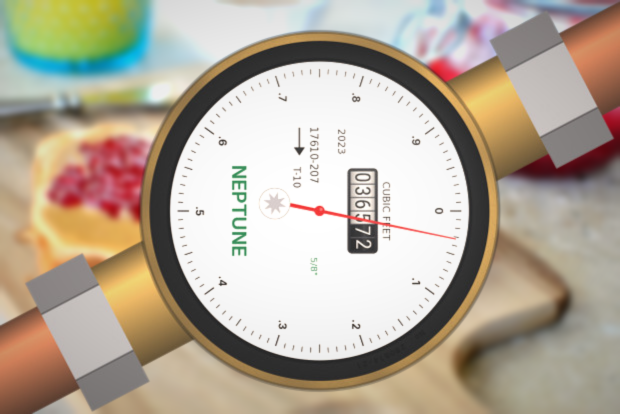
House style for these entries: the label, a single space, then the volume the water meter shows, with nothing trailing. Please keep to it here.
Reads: 36572.03 ft³
